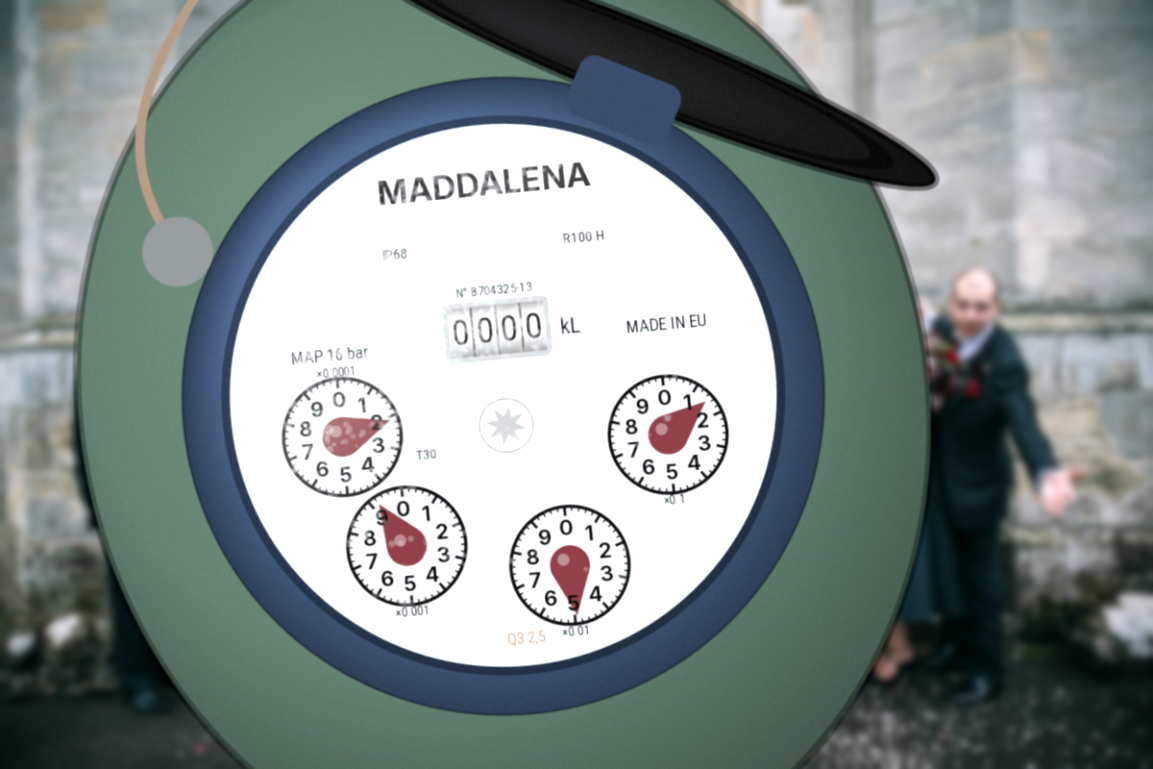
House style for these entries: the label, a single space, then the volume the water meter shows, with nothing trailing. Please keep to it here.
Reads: 0.1492 kL
